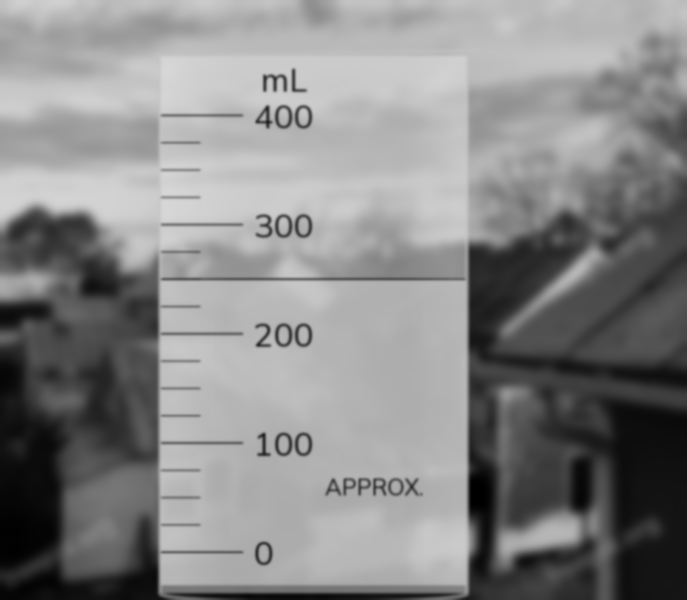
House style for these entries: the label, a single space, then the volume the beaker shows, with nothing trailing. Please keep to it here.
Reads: 250 mL
